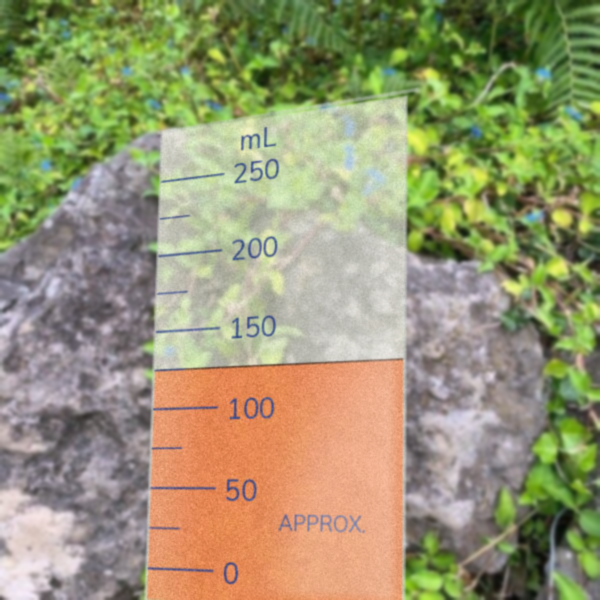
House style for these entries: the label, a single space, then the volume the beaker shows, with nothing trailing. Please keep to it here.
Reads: 125 mL
